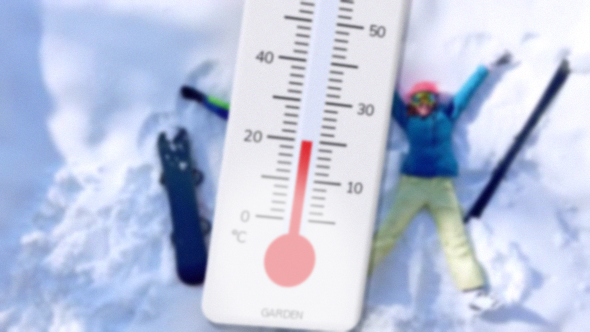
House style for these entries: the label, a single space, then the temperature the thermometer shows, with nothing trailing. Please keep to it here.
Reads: 20 °C
